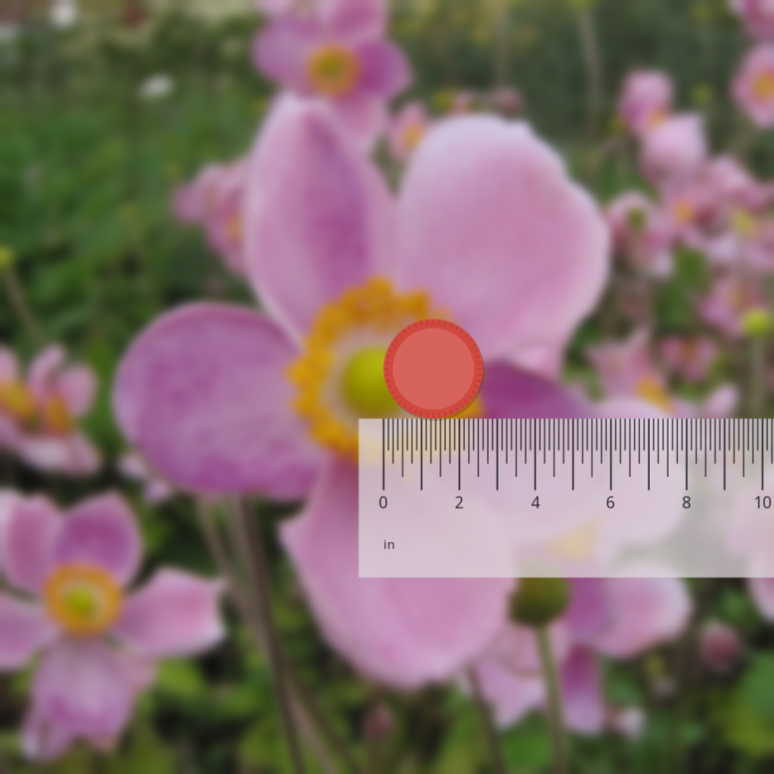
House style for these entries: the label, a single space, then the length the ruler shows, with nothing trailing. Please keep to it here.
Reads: 2.625 in
